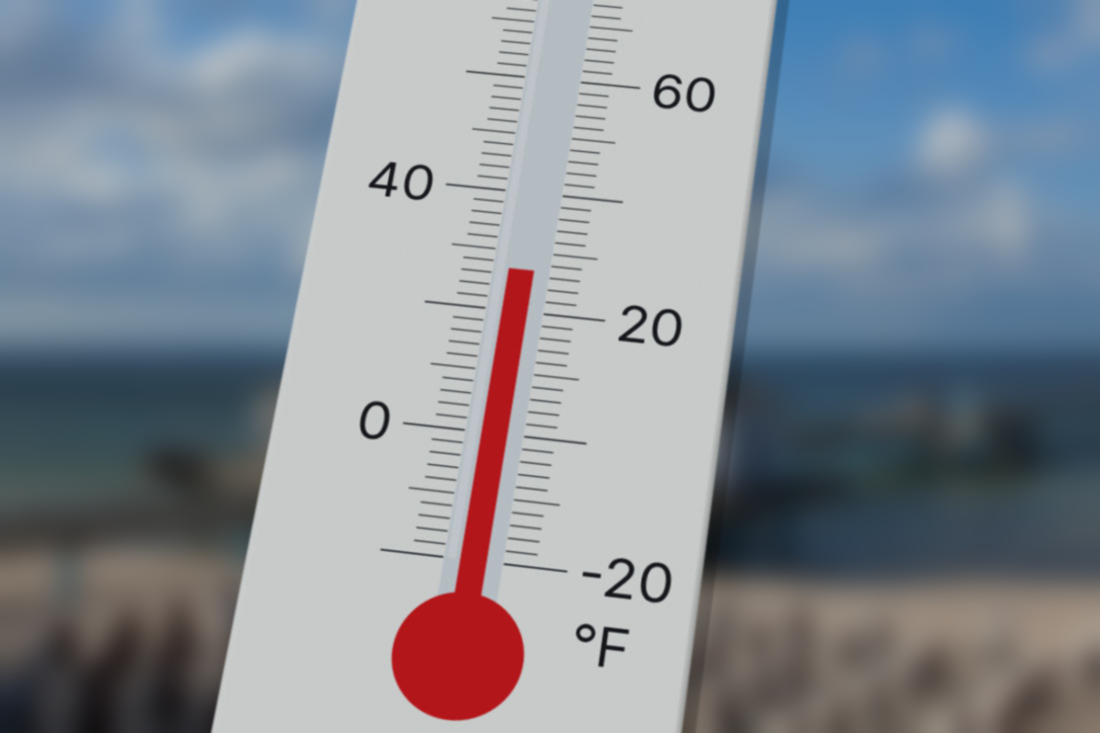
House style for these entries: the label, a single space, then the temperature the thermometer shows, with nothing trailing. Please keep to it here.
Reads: 27 °F
